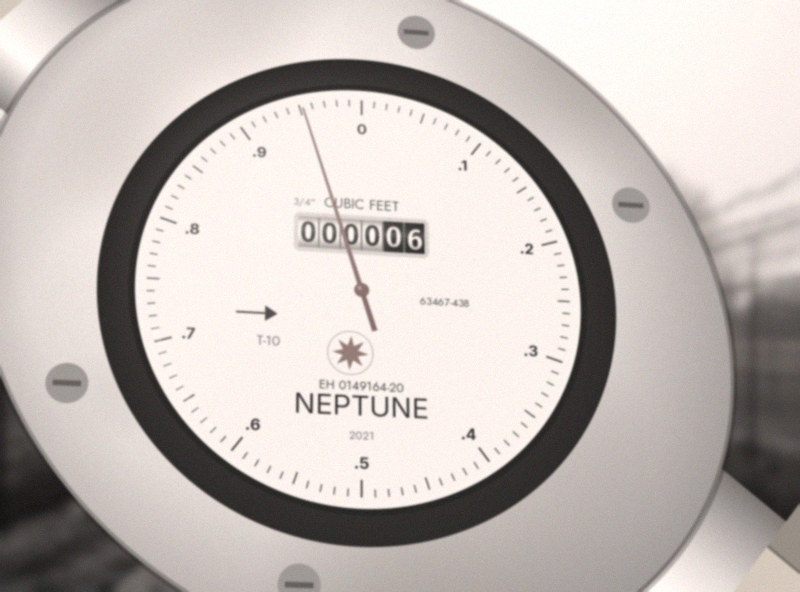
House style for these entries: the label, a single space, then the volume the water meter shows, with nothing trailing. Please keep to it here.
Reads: 5.95 ft³
